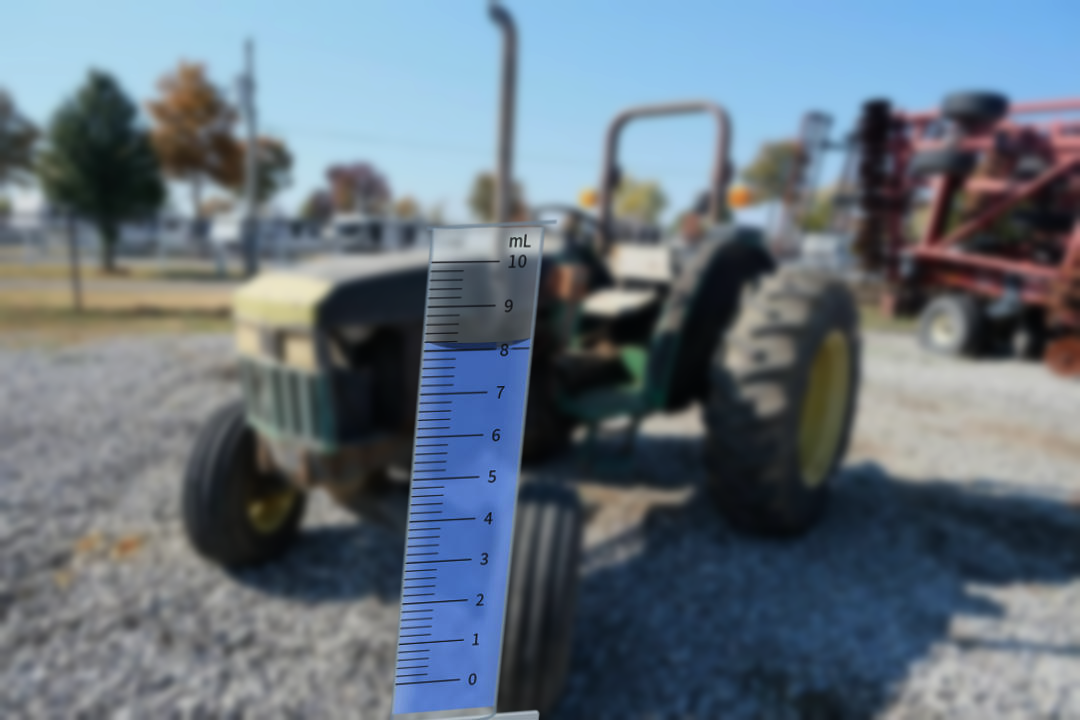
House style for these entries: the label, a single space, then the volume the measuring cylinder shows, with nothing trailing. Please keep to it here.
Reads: 8 mL
